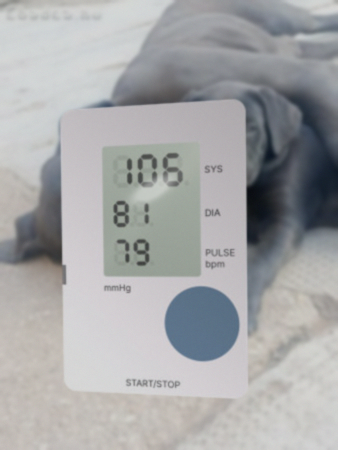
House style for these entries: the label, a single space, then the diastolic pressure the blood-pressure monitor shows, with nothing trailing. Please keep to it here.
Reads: 81 mmHg
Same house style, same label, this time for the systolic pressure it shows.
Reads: 106 mmHg
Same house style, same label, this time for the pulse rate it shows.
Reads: 79 bpm
